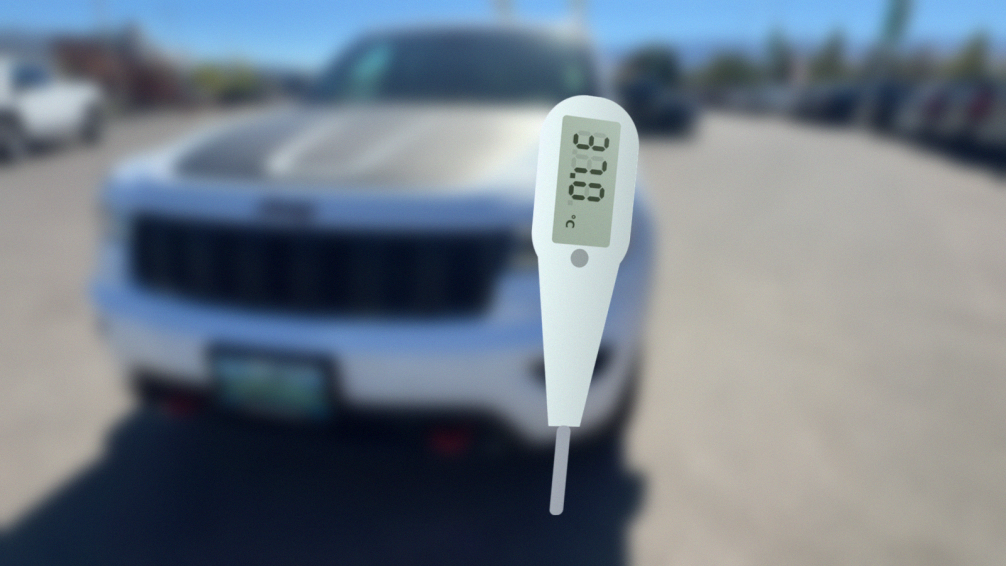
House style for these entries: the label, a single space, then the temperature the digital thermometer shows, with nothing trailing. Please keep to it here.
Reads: 37.0 °C
